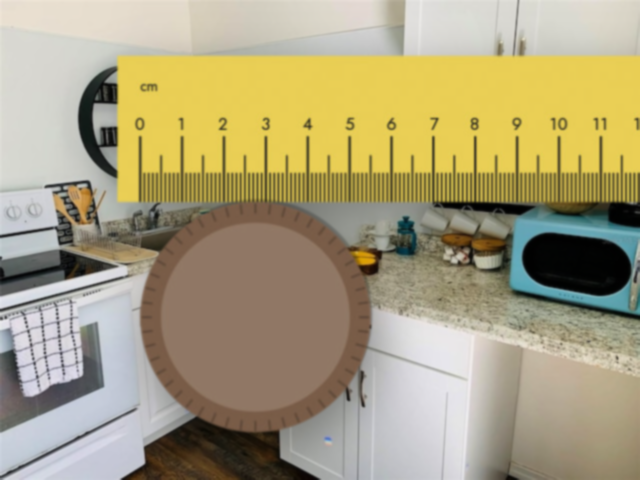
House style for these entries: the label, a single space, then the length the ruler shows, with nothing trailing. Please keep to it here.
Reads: 5.5 cm
